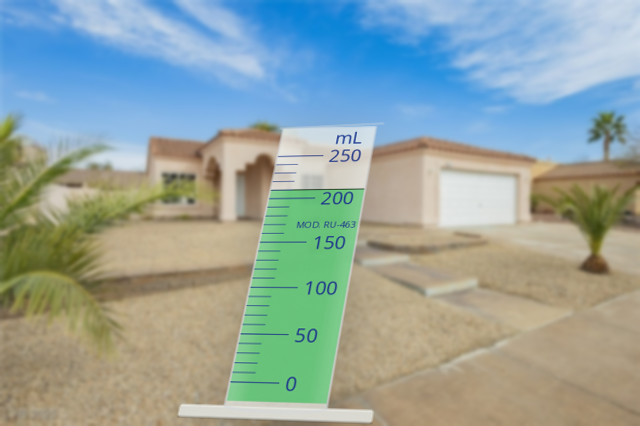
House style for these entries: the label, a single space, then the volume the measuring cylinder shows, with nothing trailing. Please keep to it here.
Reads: 210 mL
